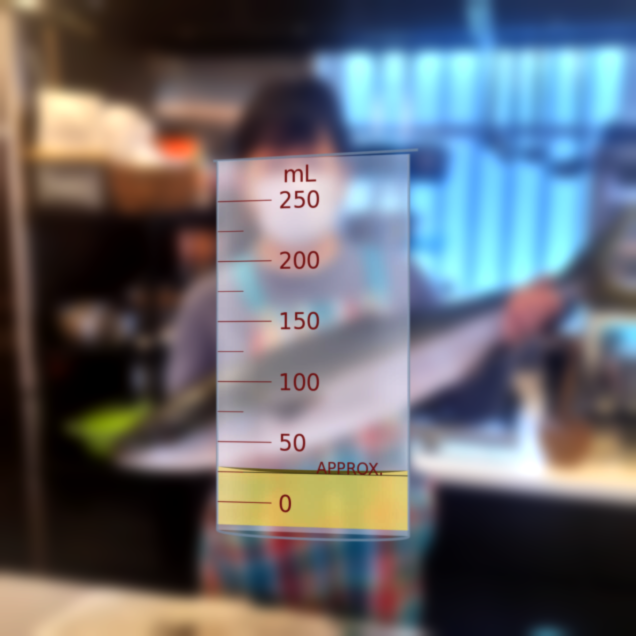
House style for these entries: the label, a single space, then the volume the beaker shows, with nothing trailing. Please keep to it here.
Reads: 25 mL
